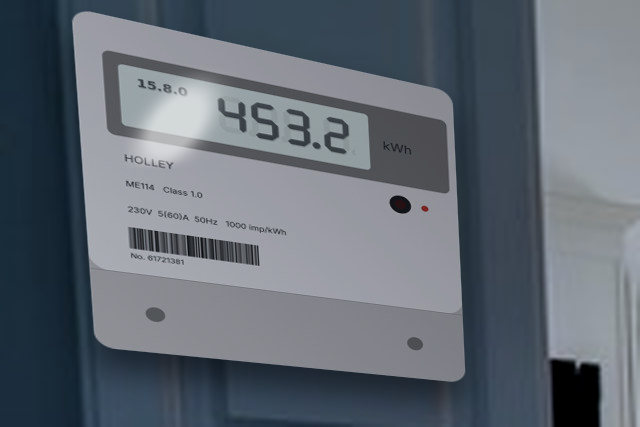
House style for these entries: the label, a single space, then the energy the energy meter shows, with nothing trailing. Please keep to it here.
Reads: 453.2 kWh
